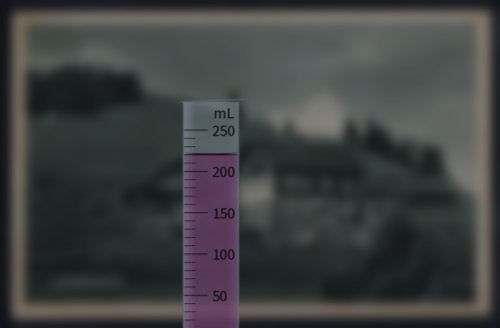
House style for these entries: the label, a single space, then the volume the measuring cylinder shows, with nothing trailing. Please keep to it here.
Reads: 220 mL
